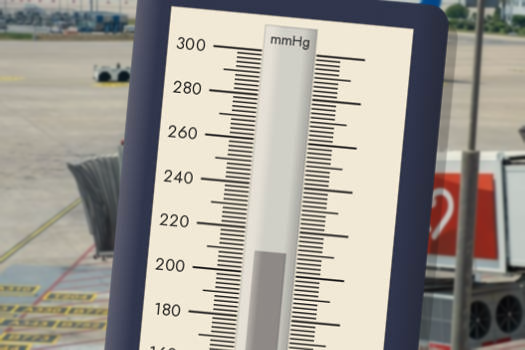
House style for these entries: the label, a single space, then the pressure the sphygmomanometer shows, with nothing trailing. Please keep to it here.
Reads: 210 mmHg
